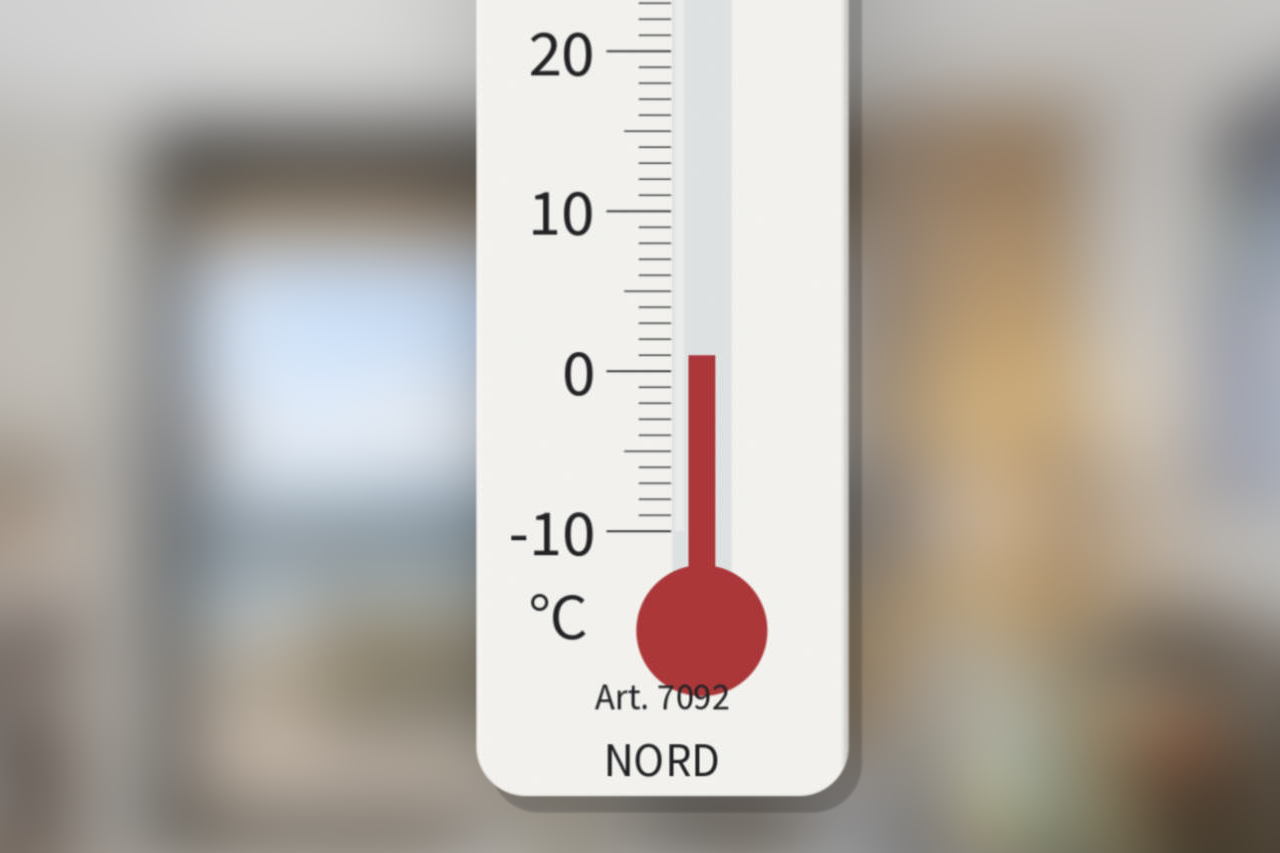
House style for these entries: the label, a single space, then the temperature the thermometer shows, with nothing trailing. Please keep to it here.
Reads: 1 °C
